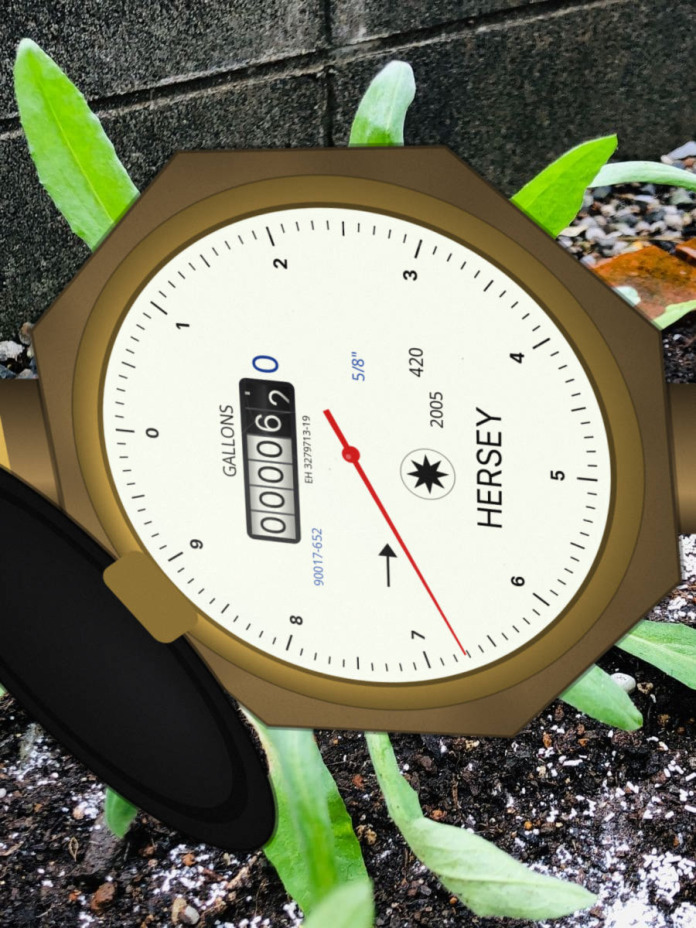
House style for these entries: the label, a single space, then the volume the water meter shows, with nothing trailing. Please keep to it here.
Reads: 616.7 gal
